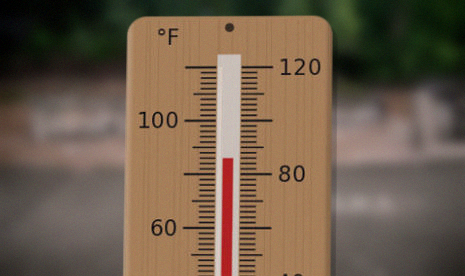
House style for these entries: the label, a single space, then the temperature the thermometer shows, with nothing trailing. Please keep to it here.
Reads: 86 °F
